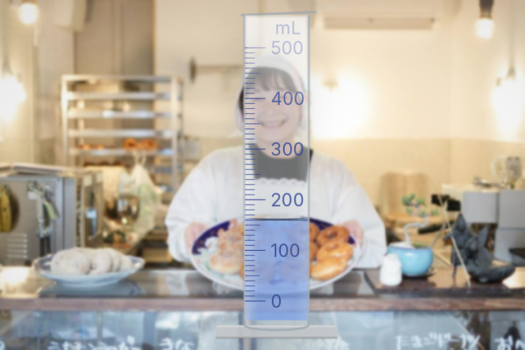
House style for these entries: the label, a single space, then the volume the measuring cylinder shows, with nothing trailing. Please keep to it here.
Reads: 160 mL
